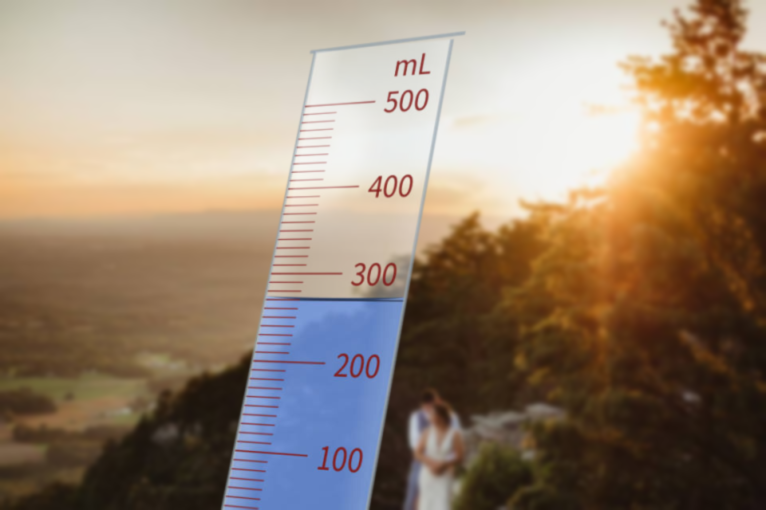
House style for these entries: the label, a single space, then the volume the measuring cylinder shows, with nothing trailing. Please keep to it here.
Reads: 270 mL
